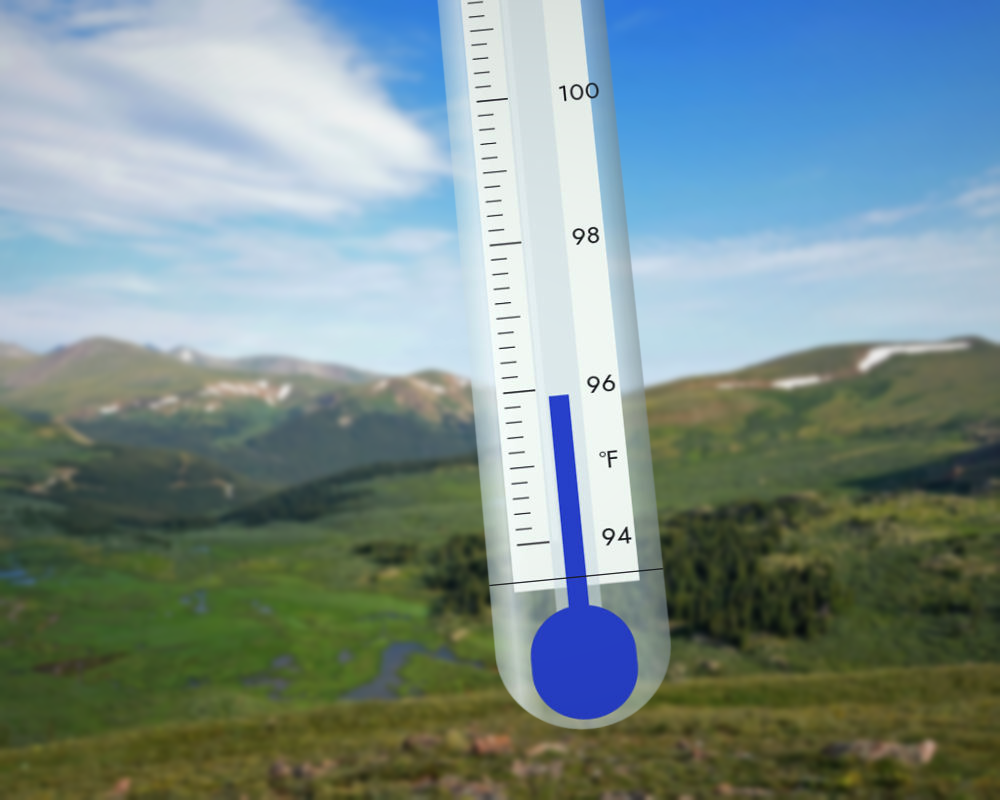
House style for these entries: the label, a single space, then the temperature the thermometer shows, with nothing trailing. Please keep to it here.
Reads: 95.9 °F
